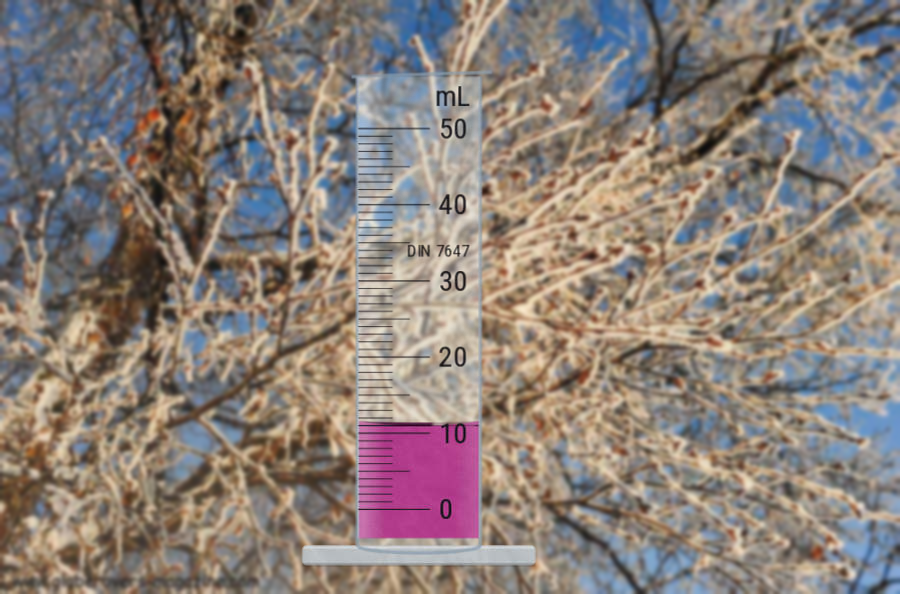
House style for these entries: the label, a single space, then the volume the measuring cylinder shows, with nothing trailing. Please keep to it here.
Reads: 11 mL
